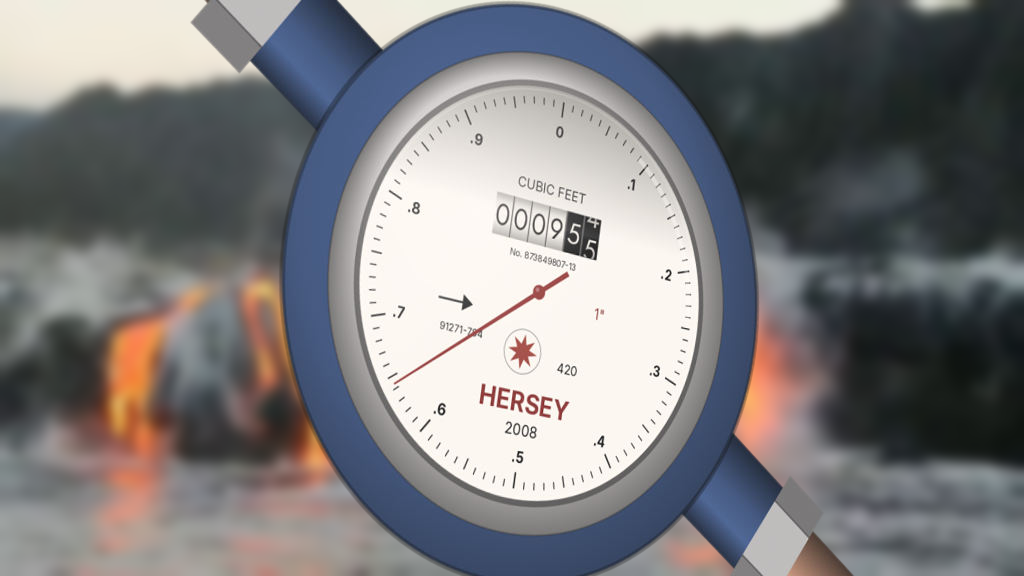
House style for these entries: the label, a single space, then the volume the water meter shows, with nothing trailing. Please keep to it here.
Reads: 954.64 ft³
